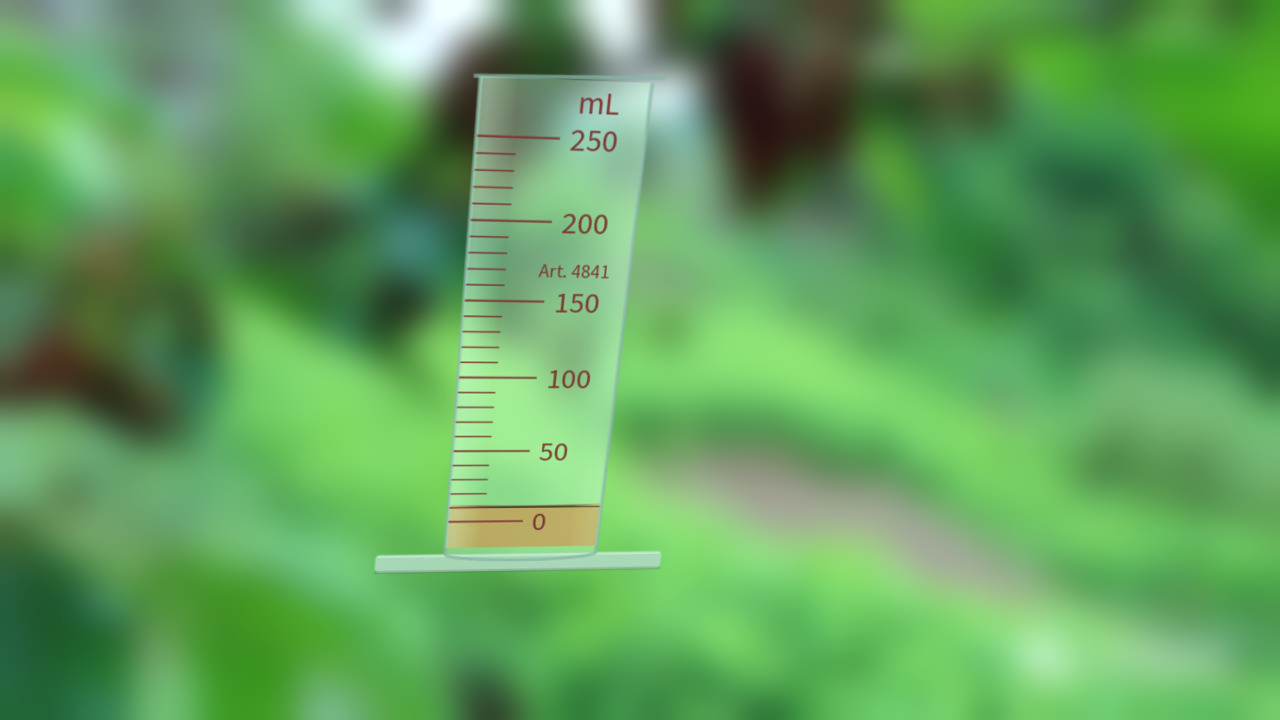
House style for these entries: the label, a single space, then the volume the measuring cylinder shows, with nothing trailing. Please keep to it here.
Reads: 10 mL
